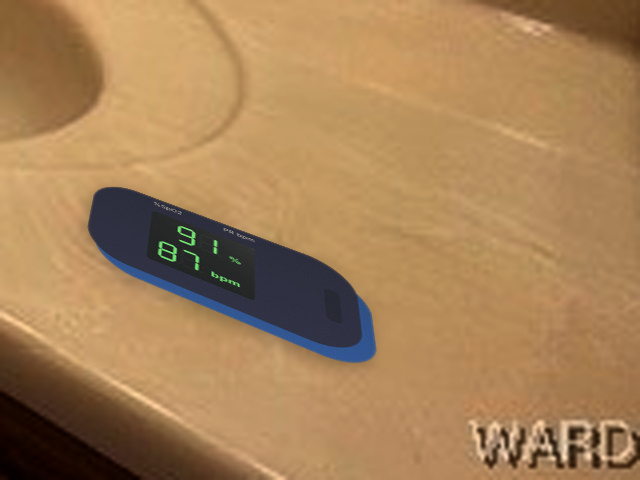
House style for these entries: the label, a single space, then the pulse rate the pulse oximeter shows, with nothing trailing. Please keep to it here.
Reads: 87 bpm
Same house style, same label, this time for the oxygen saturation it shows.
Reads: 91 %
